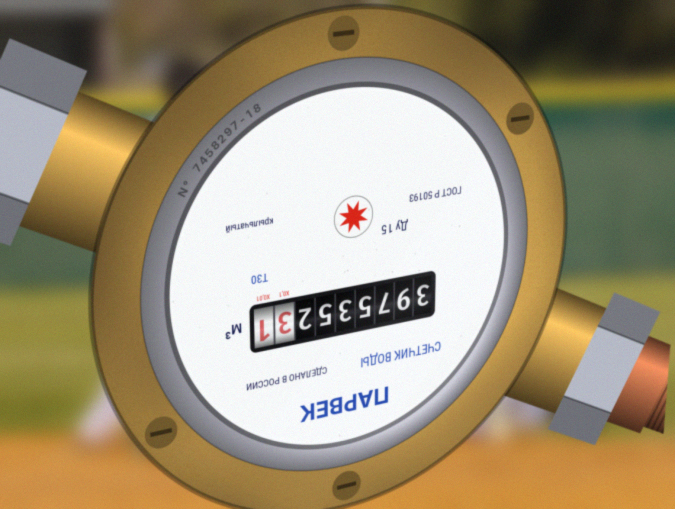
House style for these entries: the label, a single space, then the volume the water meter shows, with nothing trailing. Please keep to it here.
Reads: 3975352.31 m³
